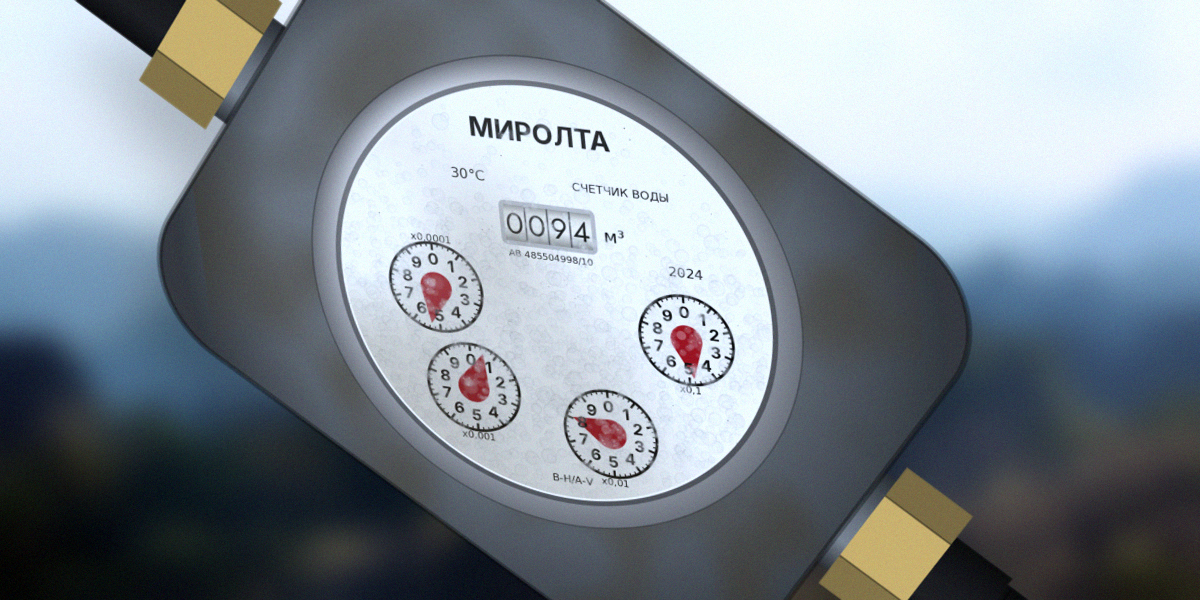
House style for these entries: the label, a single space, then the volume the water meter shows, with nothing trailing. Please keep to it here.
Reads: 94.4805 m³
